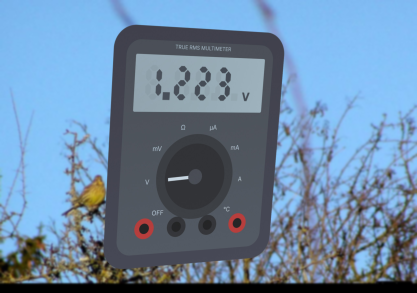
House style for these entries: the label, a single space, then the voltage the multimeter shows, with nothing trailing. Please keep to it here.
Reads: 1.223 V
